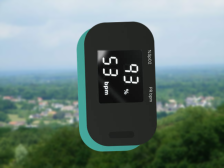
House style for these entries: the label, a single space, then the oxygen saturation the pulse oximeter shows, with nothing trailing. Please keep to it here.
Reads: 93 %
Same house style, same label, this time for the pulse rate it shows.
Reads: 53 bpm
